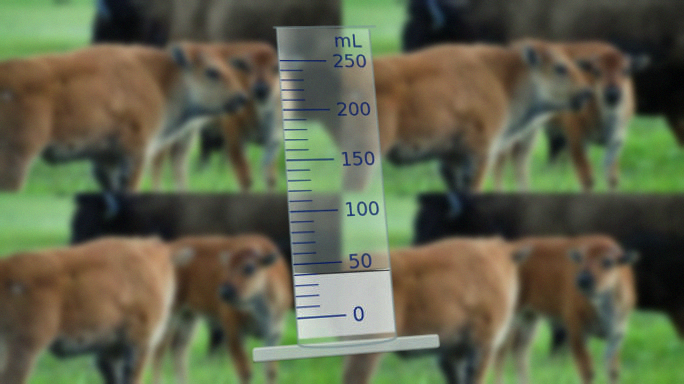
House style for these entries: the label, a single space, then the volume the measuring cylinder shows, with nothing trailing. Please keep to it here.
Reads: 40 mL
